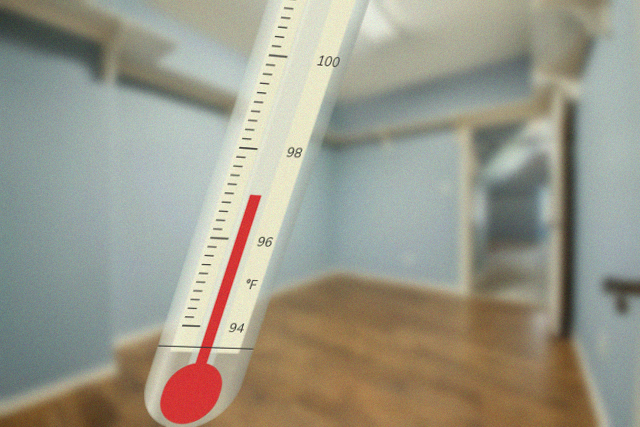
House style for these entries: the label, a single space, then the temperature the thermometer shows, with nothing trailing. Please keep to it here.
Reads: 97 °F
